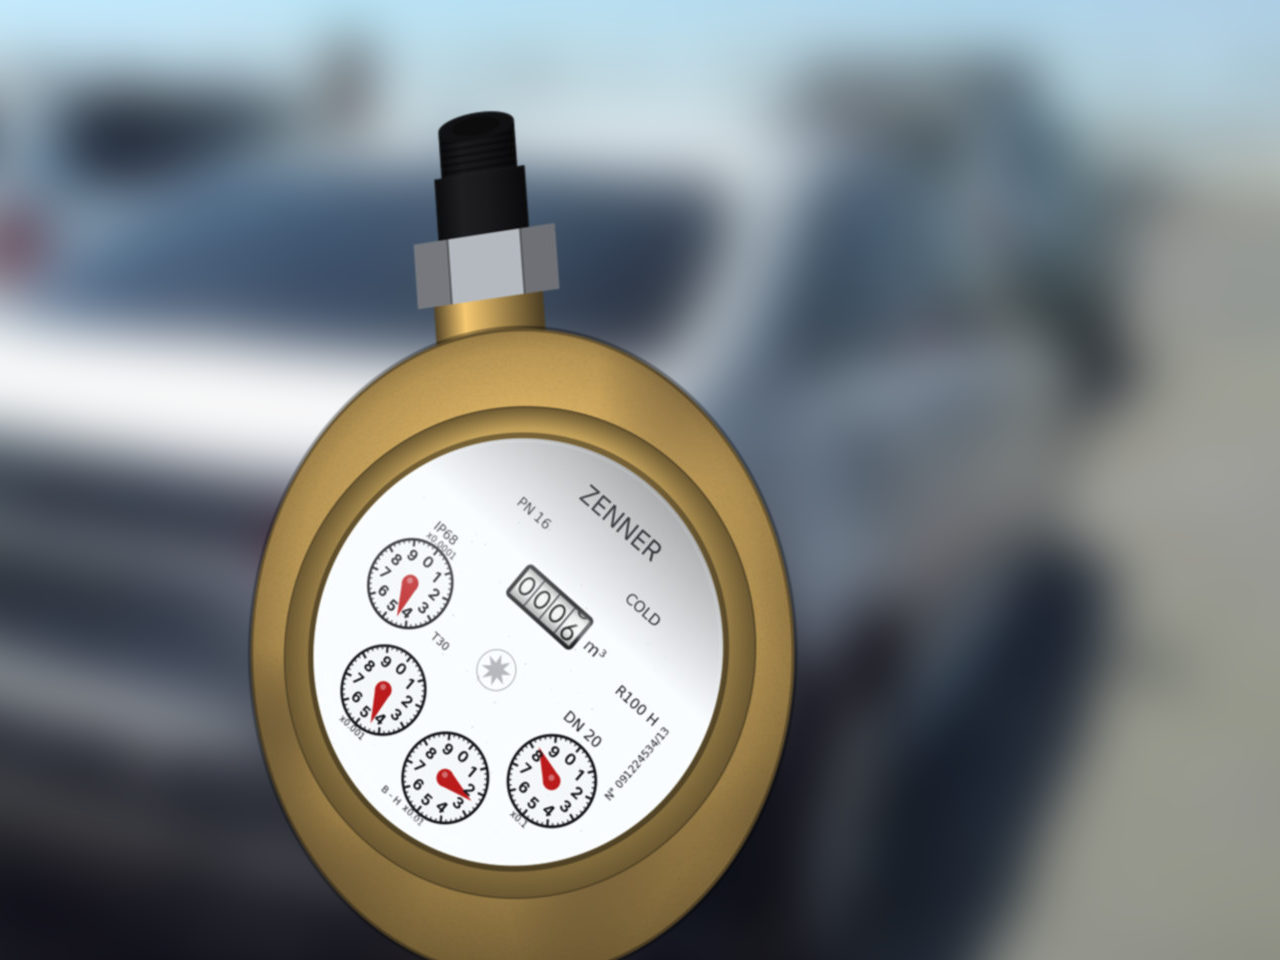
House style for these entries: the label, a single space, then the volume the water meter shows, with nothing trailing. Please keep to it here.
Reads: 5.8244 m³
